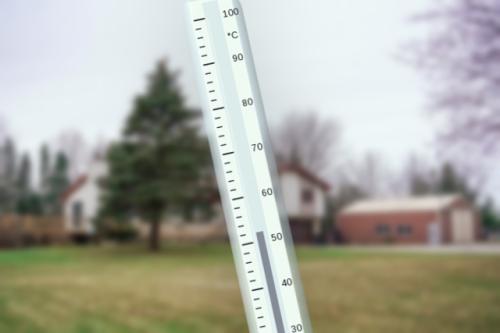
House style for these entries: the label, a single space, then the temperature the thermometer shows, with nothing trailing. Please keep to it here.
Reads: 52 °C
